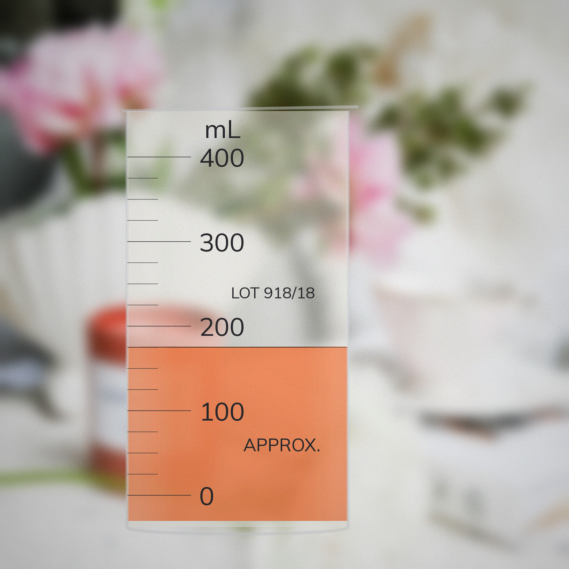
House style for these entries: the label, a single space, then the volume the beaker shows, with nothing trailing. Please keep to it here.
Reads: 175 mL
